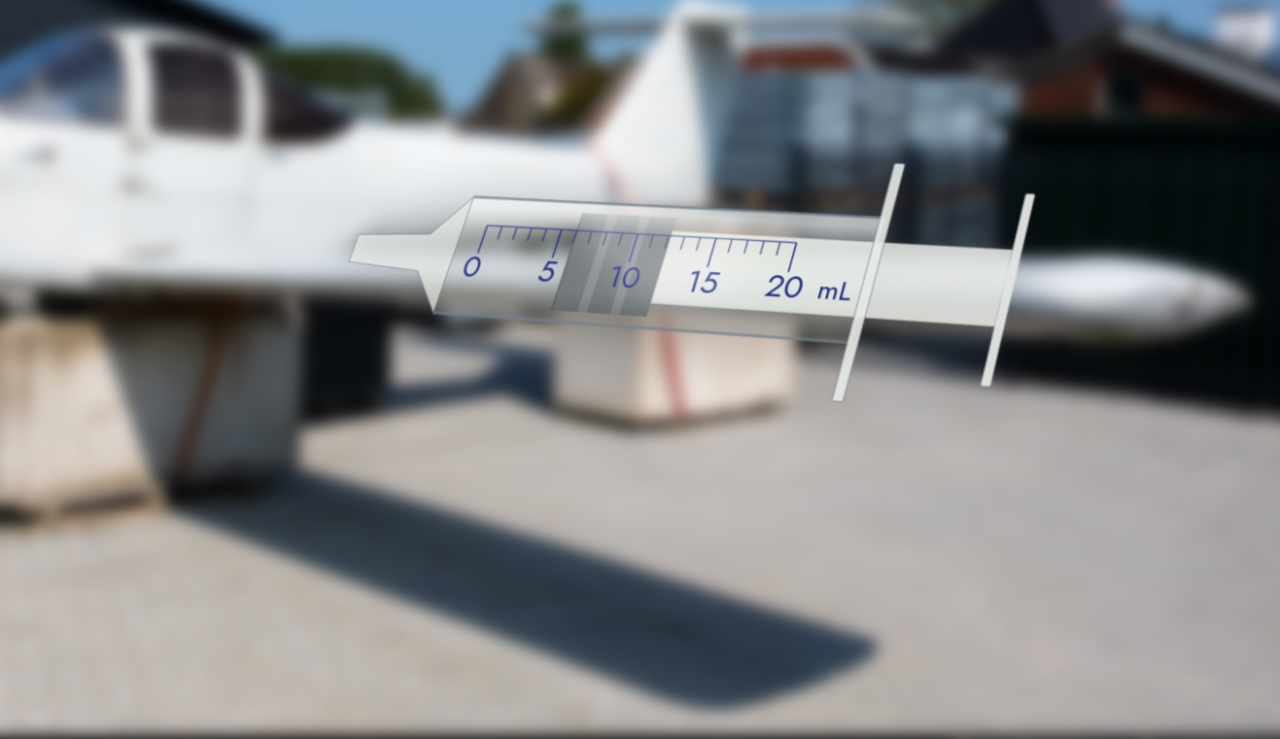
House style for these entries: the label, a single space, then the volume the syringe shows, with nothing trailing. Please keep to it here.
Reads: 6 mL
